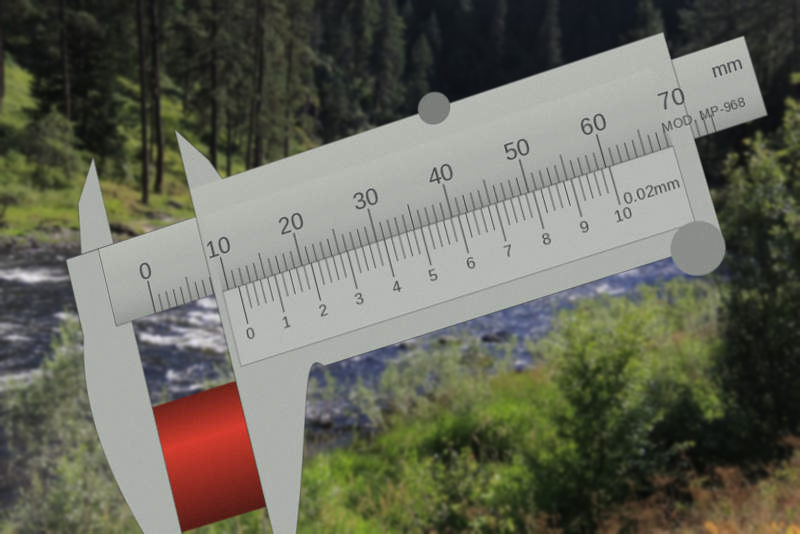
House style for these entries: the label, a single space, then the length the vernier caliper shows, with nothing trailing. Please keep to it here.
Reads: 11.4 mm
